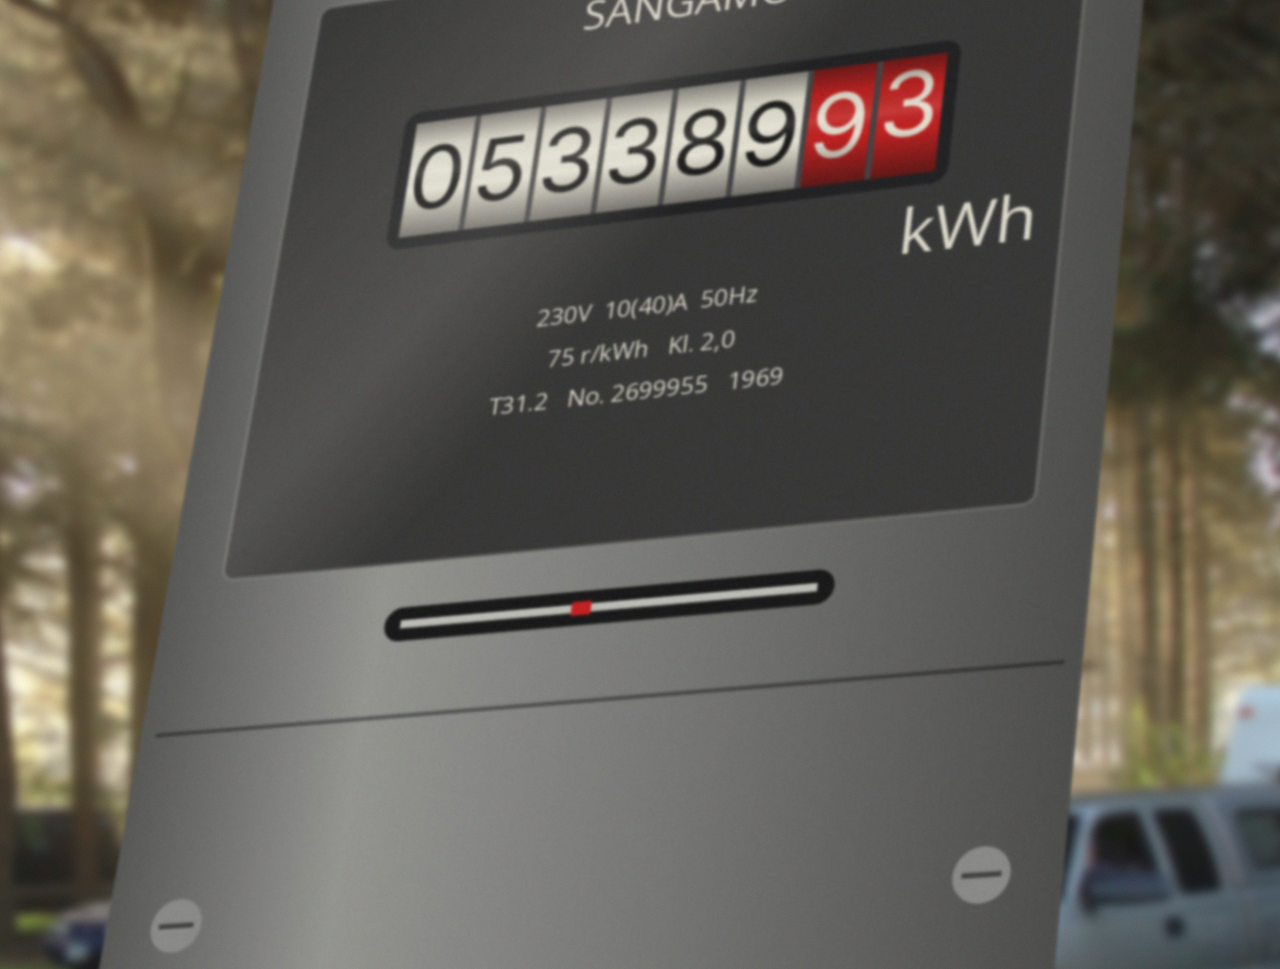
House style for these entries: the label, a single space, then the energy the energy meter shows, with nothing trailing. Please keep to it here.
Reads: 53389.93 kWh
